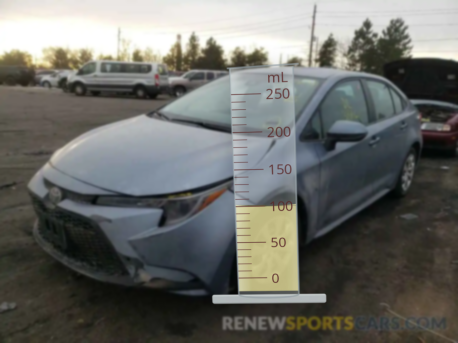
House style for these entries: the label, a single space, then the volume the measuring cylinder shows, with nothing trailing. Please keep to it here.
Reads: 100 mL
